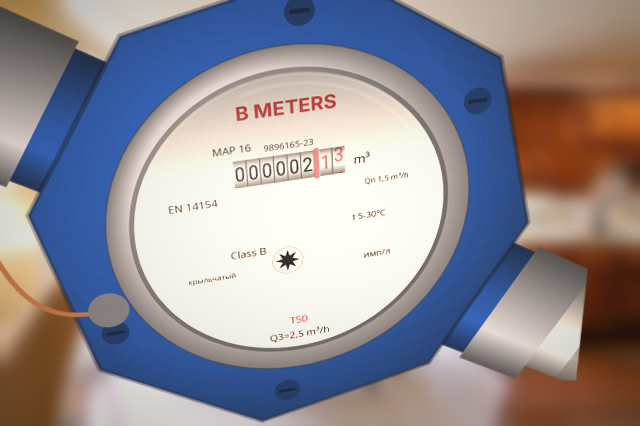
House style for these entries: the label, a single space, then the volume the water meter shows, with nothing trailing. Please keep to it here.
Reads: 2.13 m³
